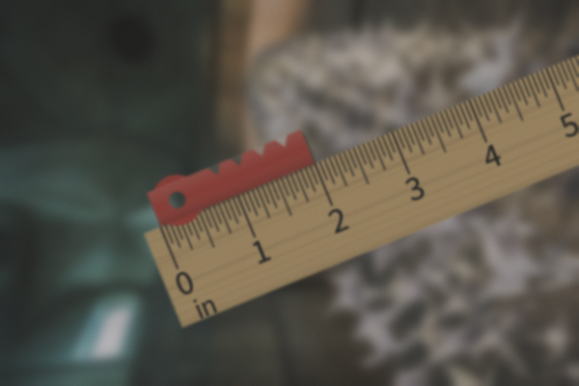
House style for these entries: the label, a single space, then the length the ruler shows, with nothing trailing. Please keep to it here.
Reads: 2 in
